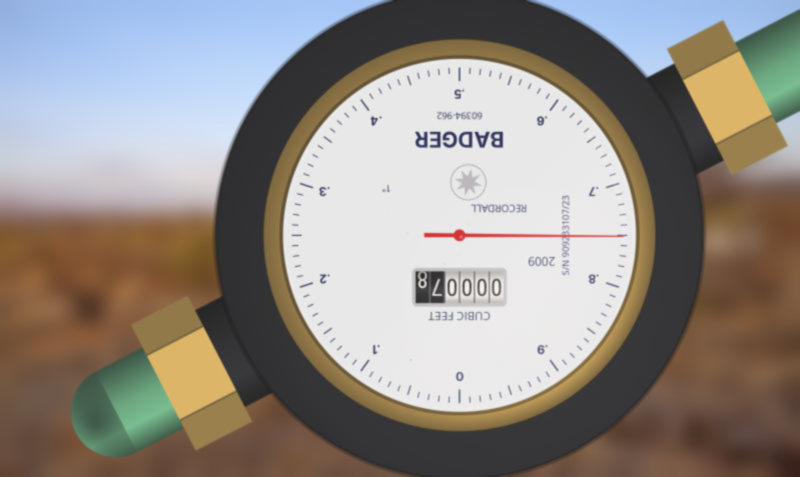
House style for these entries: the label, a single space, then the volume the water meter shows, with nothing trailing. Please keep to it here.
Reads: 77.75 ft³
